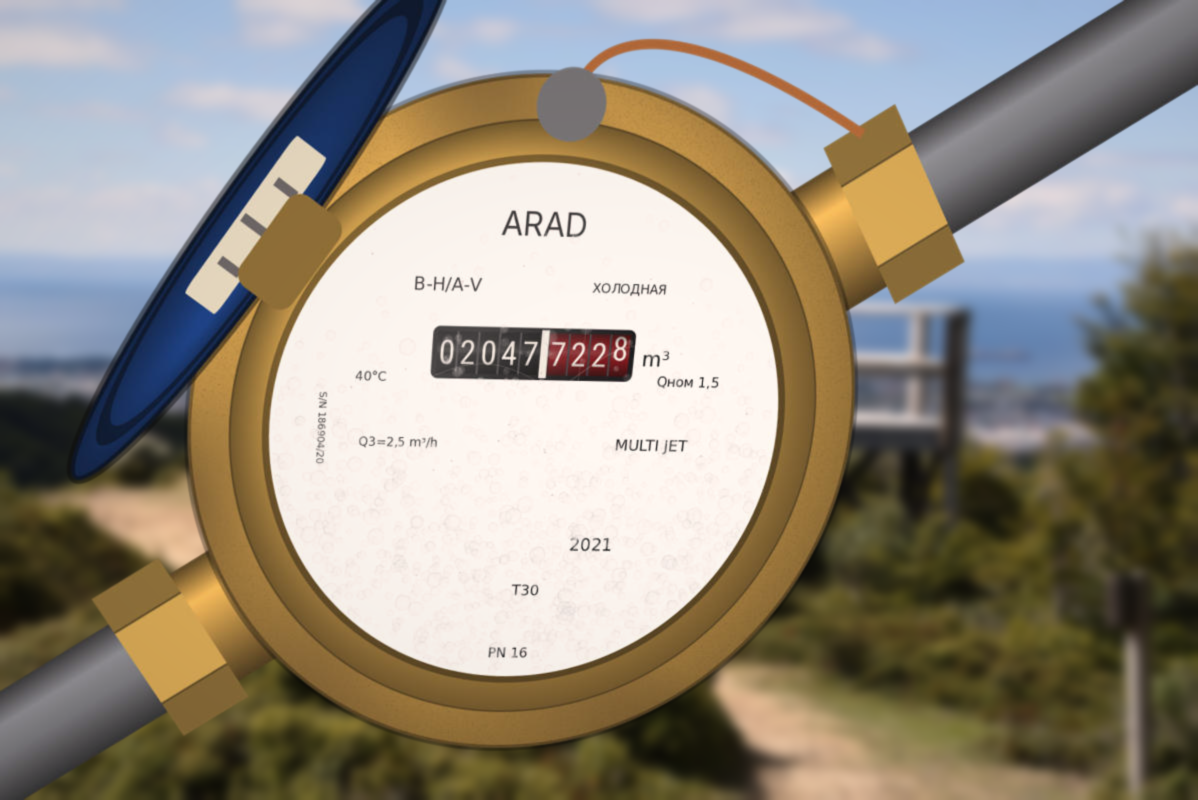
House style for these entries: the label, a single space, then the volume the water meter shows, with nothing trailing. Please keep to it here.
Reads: 2047.7228 m³
